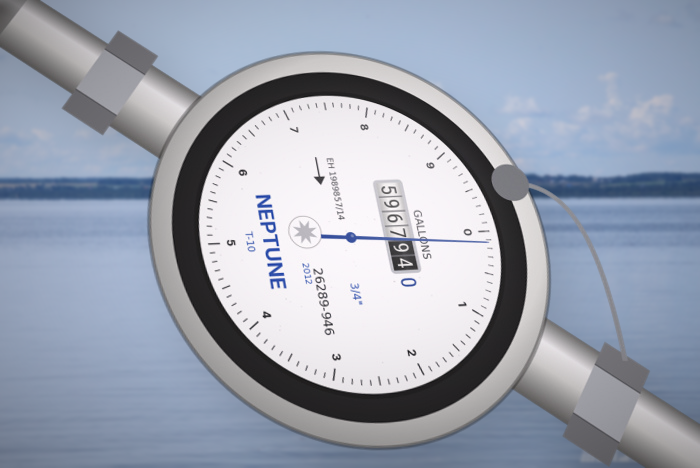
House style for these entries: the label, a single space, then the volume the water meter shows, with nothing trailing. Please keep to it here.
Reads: 5967940.1 gal
